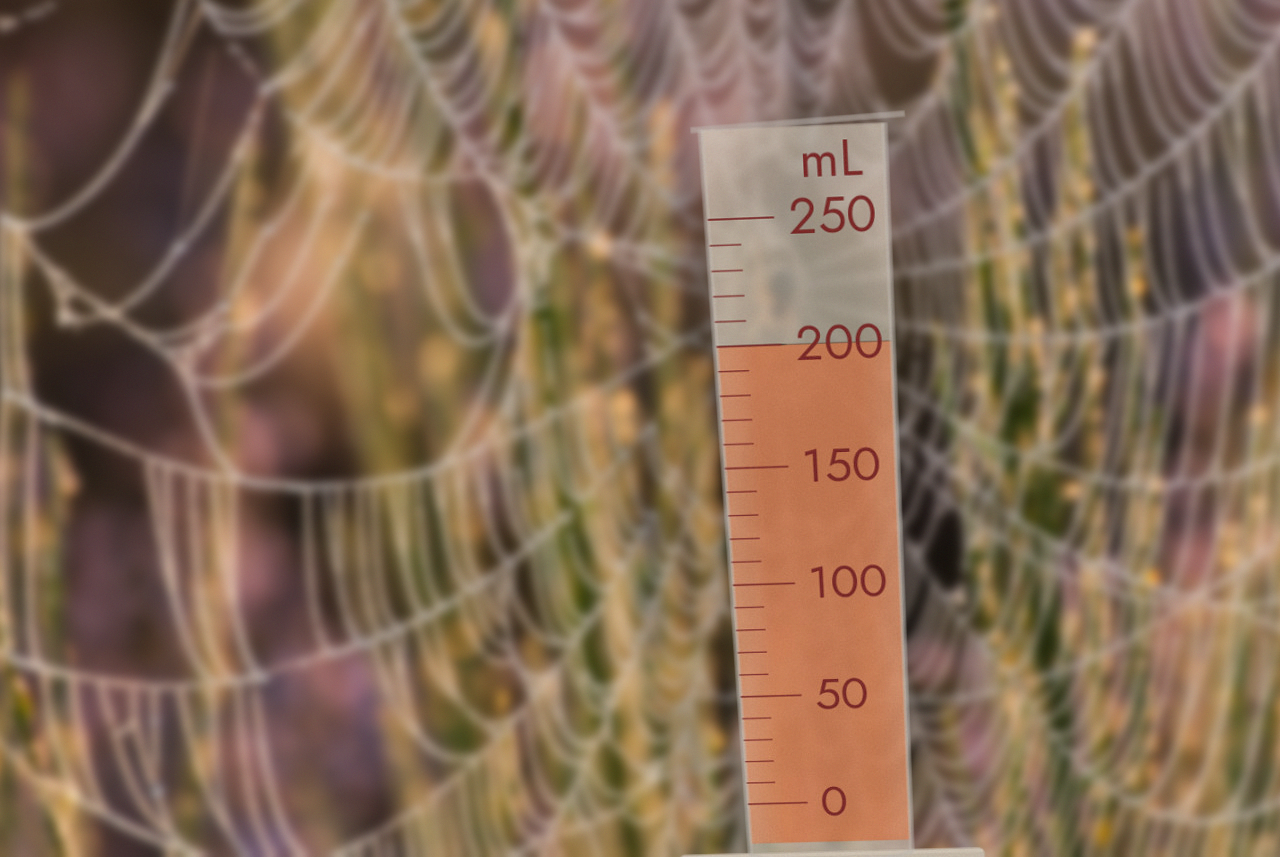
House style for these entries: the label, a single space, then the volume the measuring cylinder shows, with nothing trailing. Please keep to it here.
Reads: 200 mL
